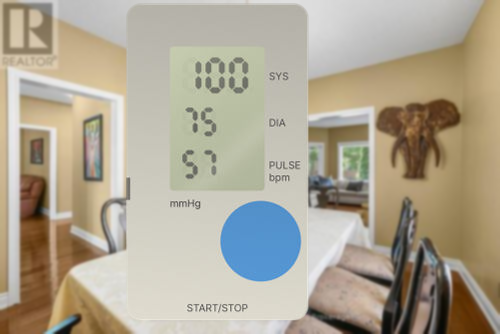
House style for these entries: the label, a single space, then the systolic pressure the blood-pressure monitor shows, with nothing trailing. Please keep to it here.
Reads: 100 mmHg
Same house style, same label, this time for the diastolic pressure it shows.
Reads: 75 mmHg
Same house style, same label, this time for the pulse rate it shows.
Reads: 57 bpm
